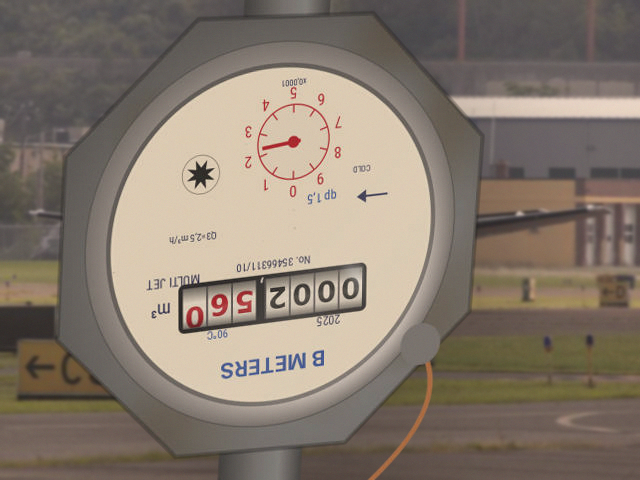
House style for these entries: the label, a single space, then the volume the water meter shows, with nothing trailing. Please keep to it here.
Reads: 2.5602 m³
